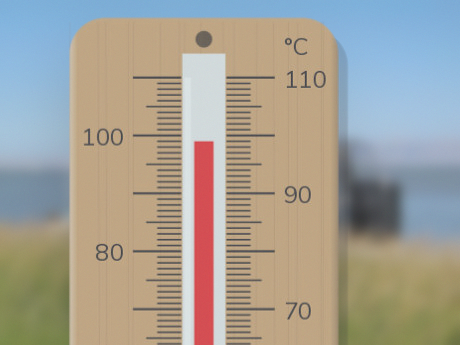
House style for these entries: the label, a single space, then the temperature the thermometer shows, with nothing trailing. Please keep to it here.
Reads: 99 °C
